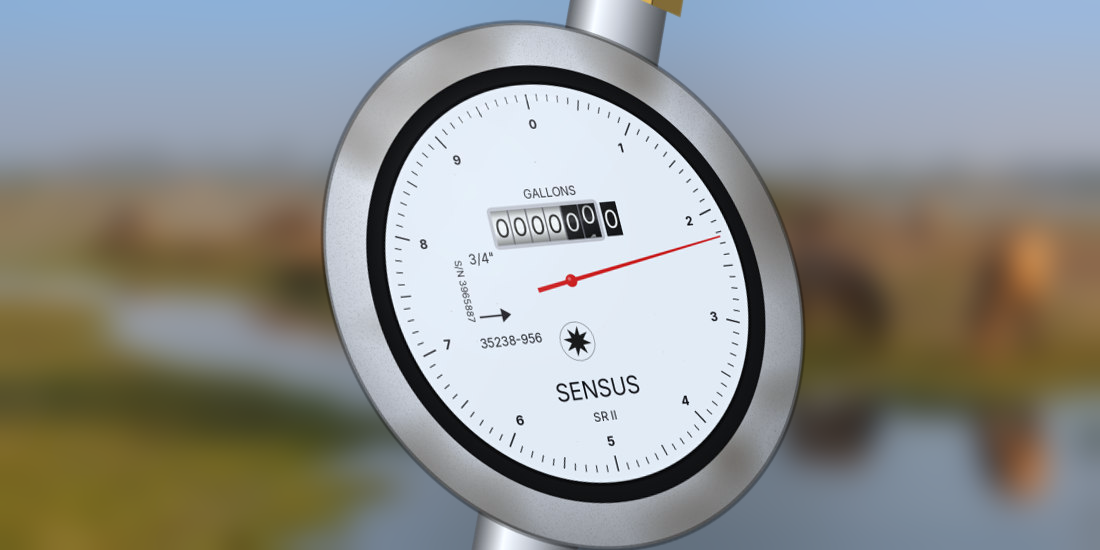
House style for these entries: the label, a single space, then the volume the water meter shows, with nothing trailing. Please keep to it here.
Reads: 2.2 gal
